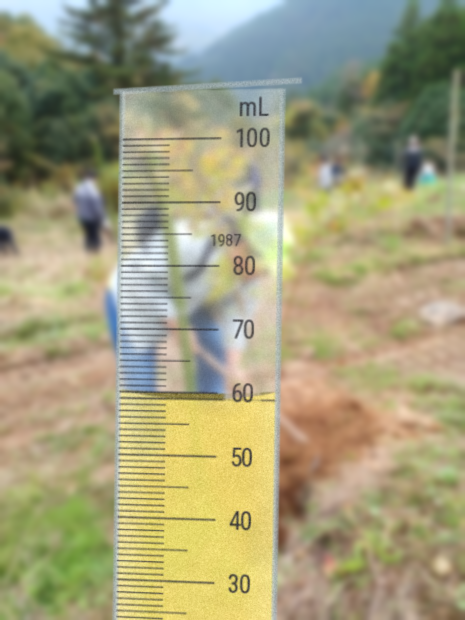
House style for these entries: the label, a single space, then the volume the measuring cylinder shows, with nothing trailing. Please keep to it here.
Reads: 59 mL
